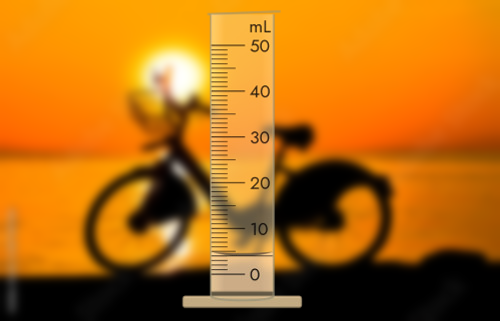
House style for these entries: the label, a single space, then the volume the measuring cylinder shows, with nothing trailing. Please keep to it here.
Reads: 4 mL
